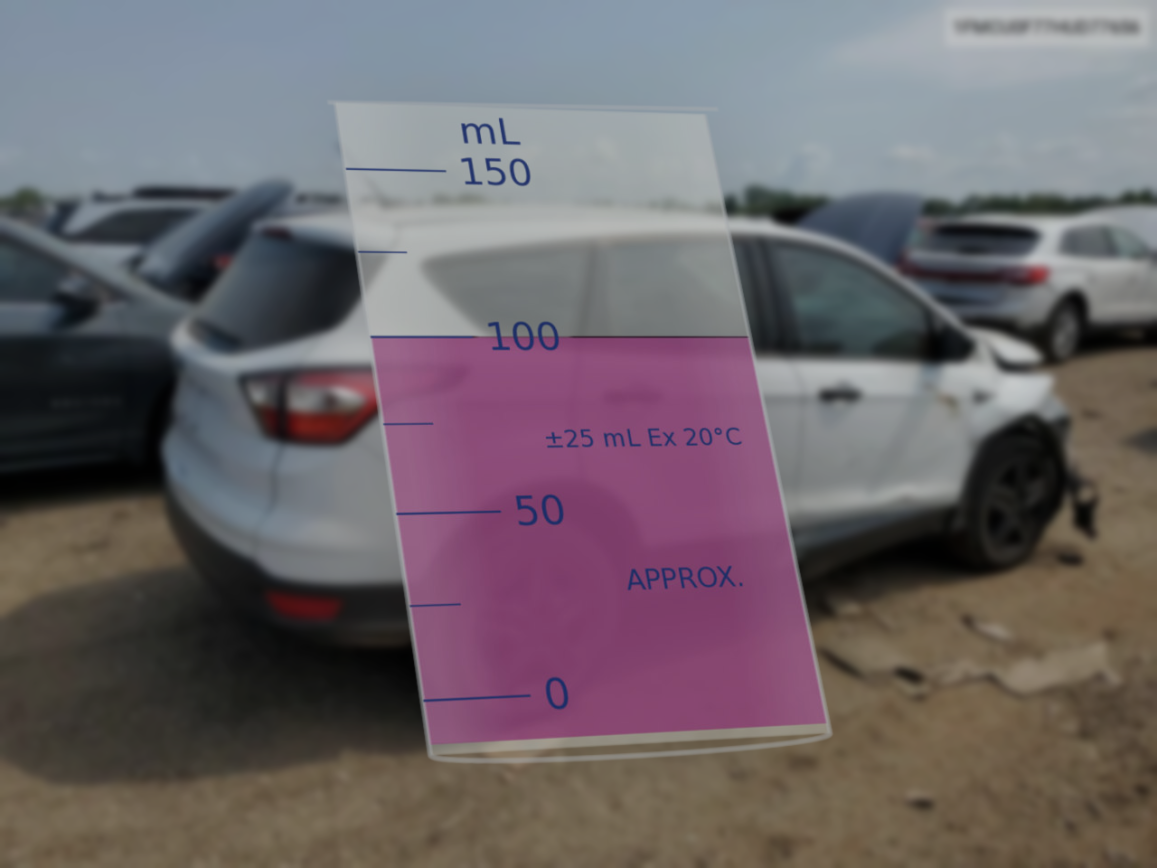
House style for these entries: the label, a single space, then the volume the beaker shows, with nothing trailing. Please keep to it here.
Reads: 100 mL
